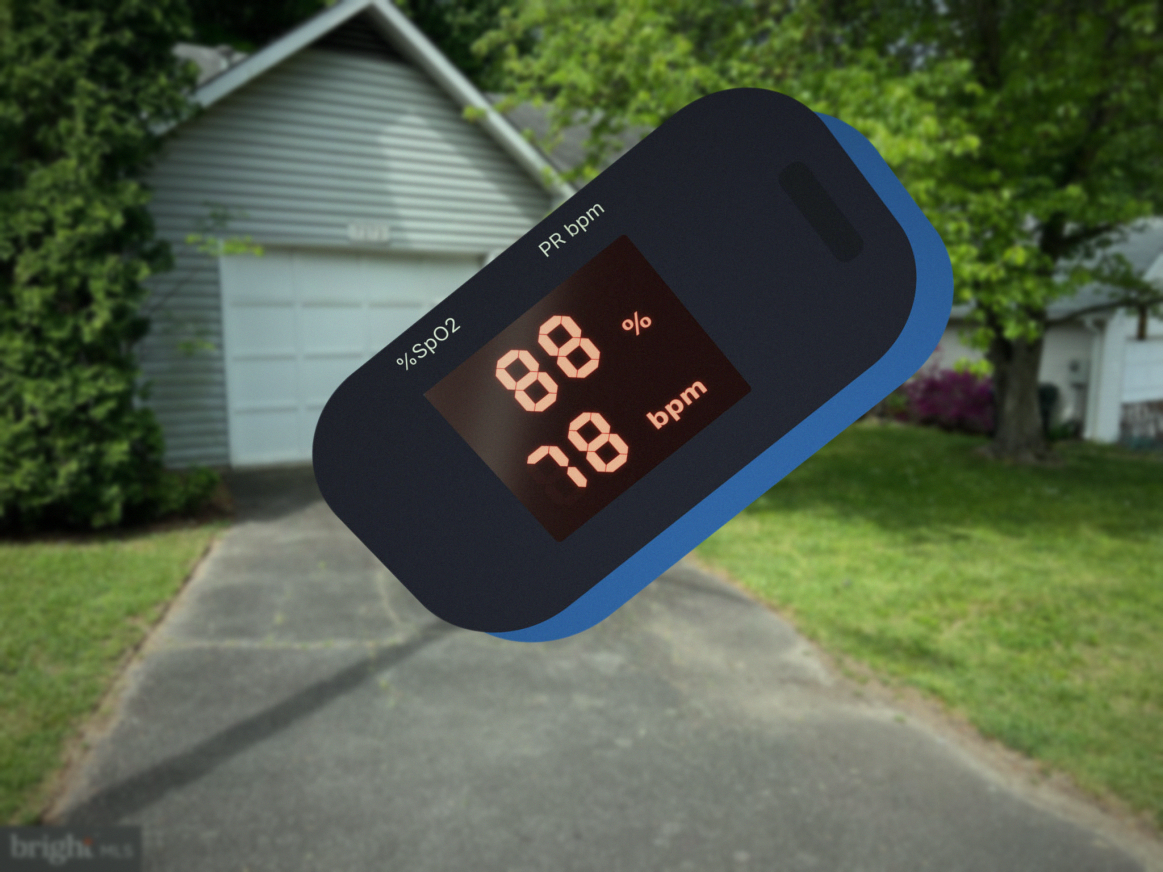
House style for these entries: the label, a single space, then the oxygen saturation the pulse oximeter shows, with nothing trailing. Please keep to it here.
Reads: 88 %
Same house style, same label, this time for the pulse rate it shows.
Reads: 78 bpm
